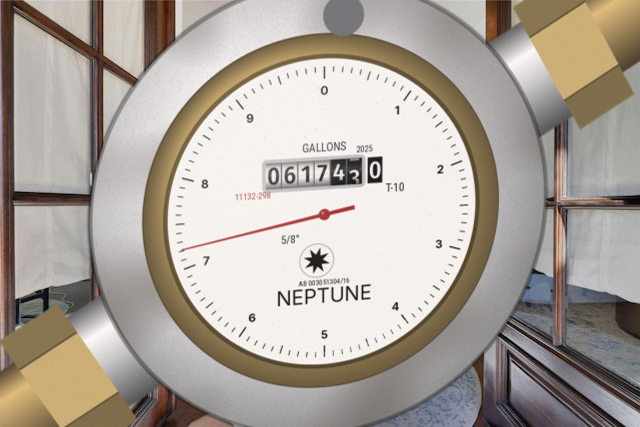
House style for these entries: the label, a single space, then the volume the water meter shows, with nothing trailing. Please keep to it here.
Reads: 617427.2 gal
